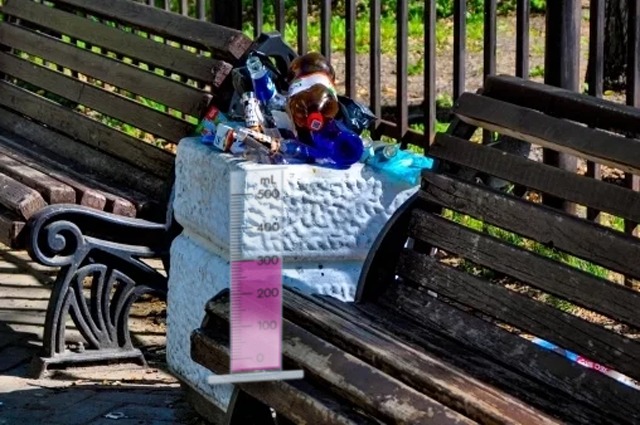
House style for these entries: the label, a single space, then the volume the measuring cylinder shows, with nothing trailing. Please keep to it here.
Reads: 300 mL
